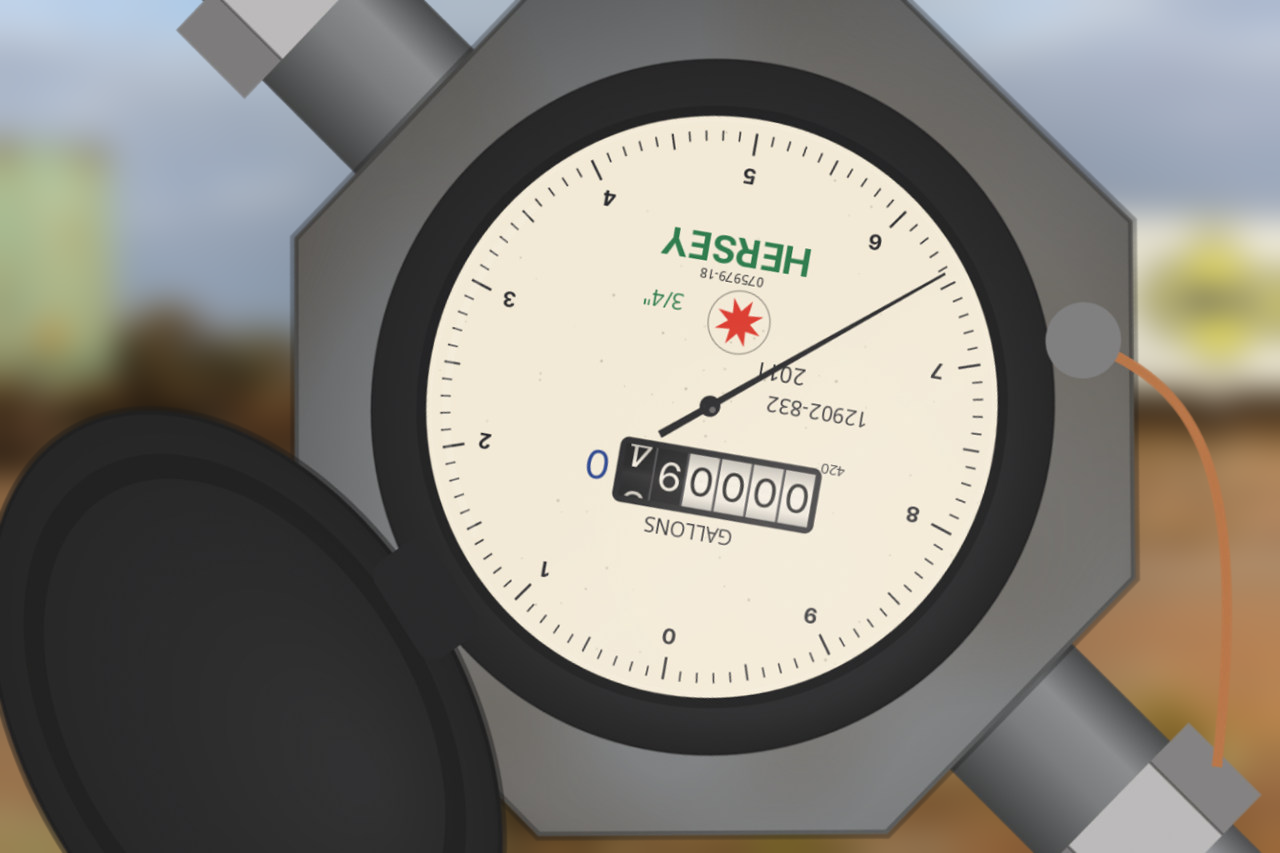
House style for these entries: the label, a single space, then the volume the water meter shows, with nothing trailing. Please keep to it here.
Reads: 936.4 gal
